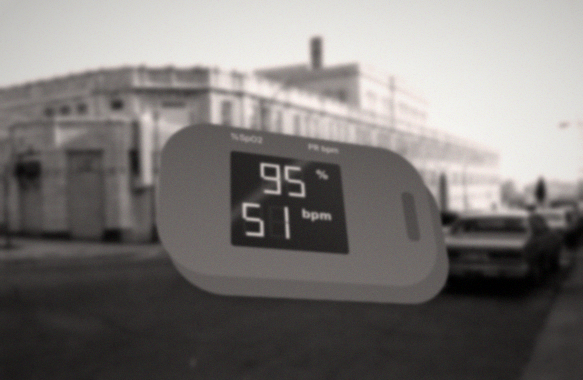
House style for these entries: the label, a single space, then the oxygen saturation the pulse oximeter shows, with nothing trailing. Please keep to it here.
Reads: 95 %
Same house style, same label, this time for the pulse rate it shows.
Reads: 51 bpm
